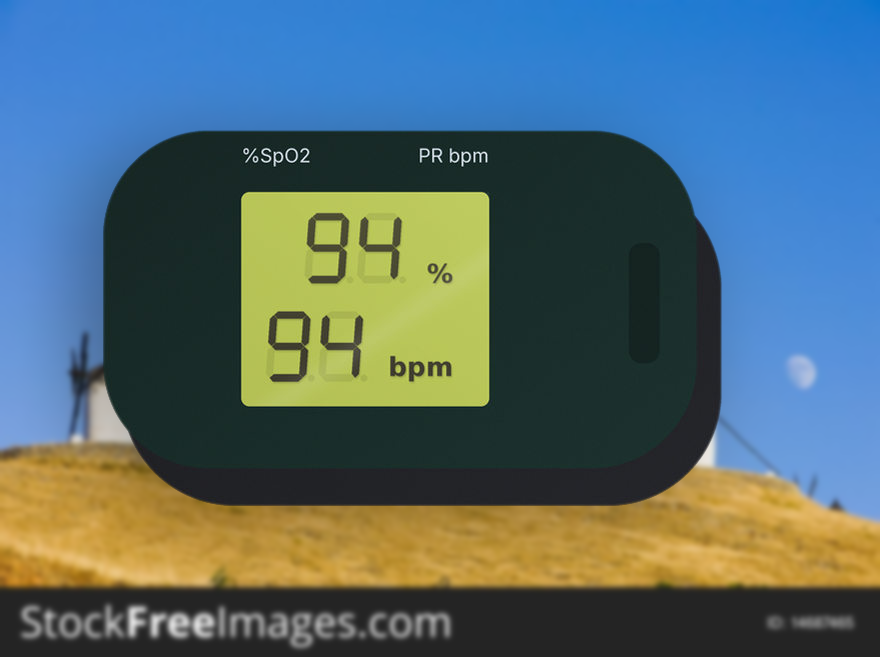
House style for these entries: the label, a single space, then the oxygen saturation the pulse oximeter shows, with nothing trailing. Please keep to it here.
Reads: 94 %
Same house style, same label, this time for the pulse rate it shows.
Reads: 94 bpm
